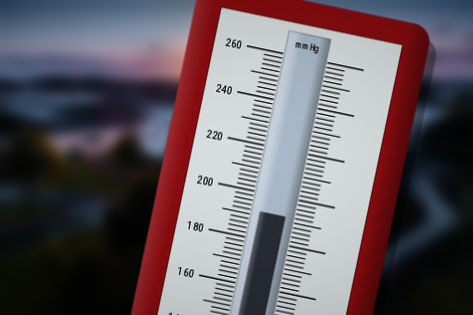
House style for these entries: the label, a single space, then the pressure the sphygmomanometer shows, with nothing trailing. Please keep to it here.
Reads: 192 mmHg
